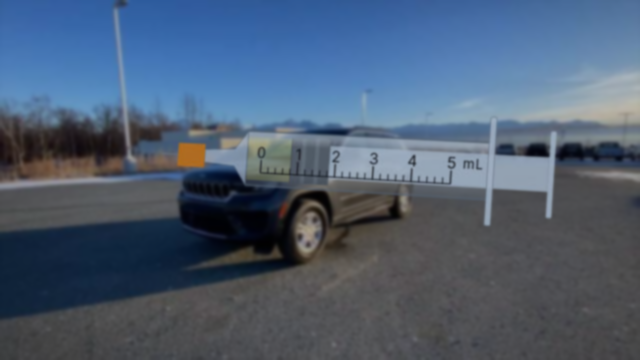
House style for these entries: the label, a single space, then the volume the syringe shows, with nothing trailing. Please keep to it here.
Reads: 0.8 mL
